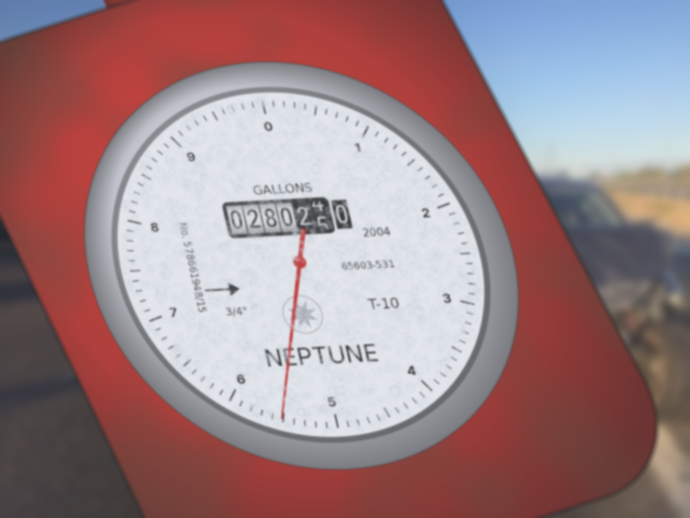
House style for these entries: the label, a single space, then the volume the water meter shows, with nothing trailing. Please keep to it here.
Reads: 280245.5 gal
